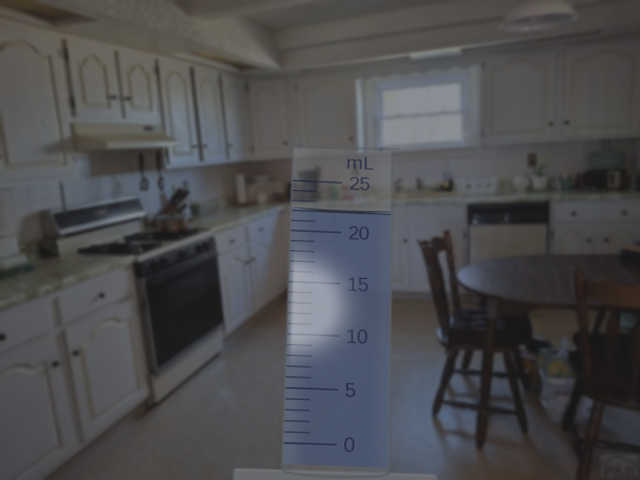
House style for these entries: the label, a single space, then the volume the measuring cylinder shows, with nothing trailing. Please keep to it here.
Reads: 22 mL
